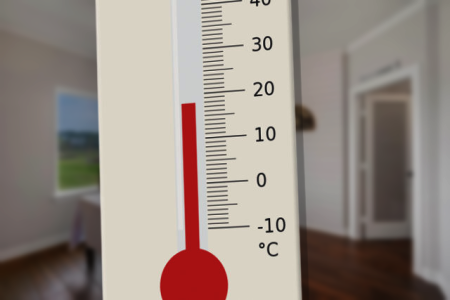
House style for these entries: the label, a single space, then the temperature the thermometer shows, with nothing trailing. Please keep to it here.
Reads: 18 °C
